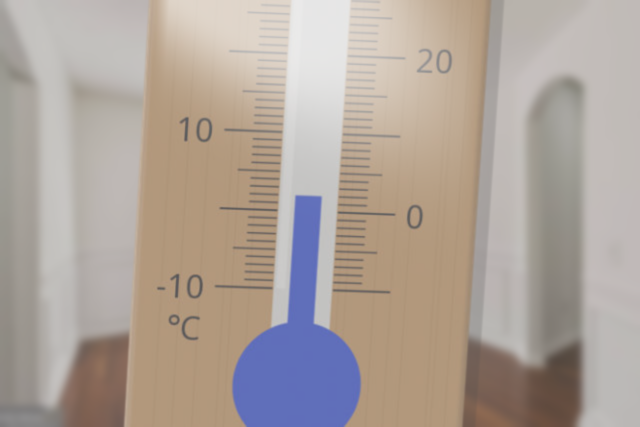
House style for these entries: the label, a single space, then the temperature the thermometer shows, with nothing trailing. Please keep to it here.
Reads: 2 °C
